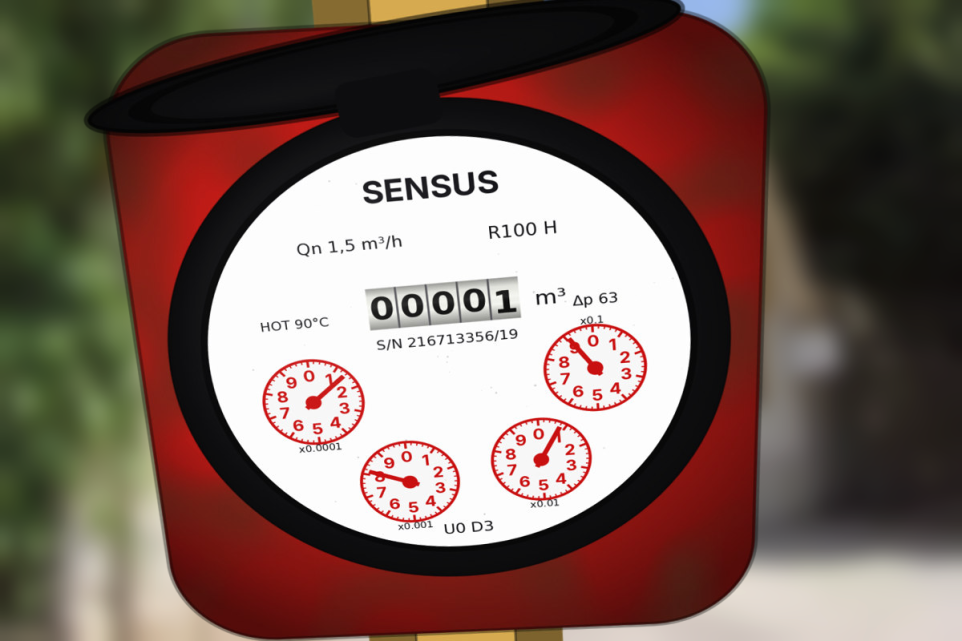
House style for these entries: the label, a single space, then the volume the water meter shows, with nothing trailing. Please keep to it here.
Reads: 0.9081 m³
